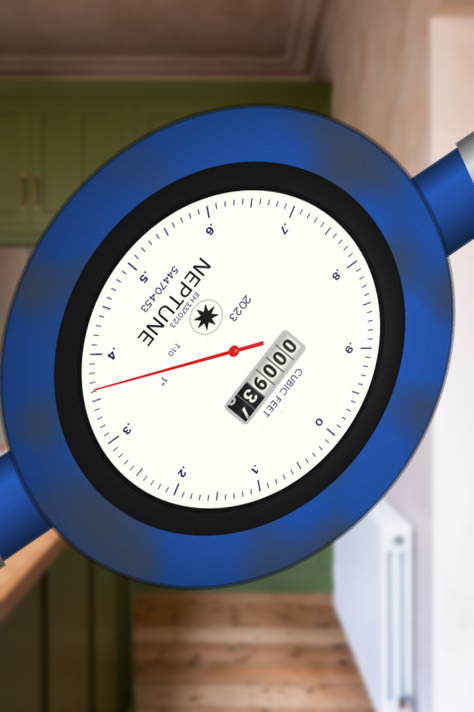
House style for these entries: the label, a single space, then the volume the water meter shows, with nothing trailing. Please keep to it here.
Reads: 937.36 ft³
